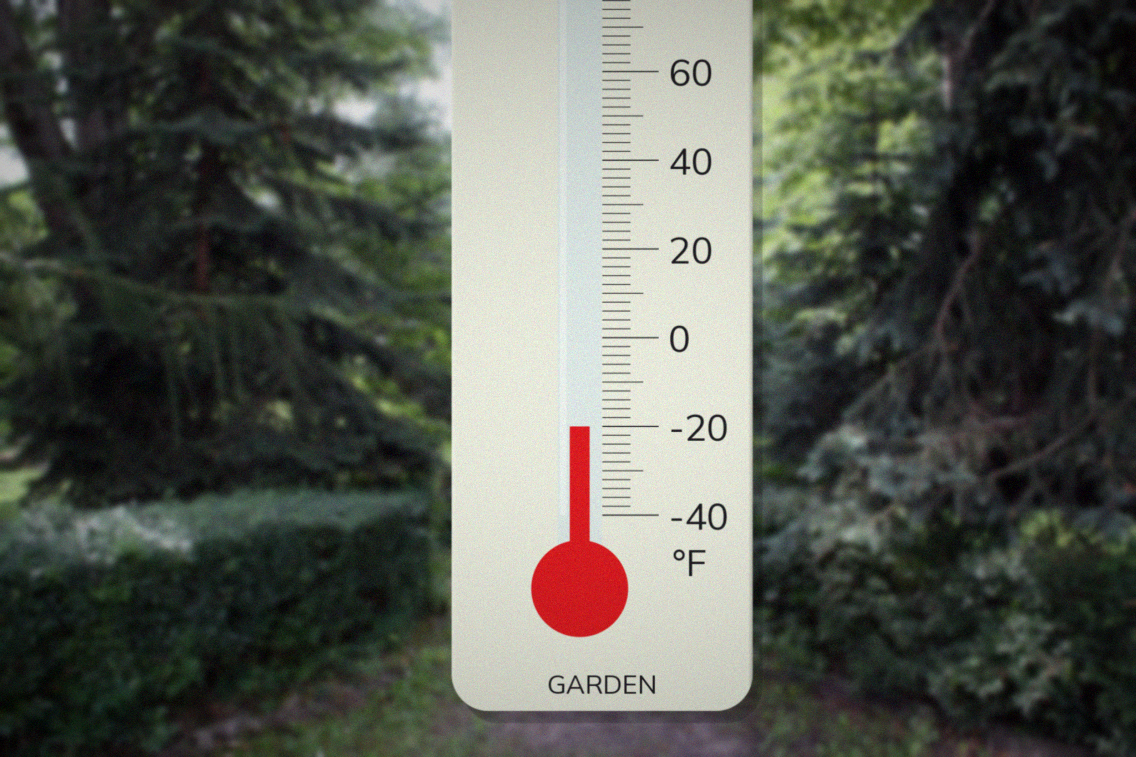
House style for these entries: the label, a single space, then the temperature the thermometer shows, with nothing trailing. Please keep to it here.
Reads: -20 °F
